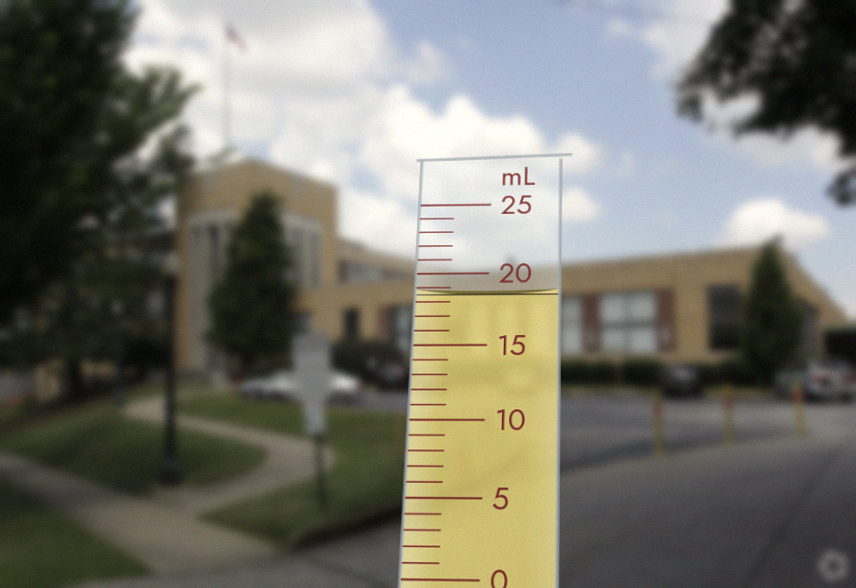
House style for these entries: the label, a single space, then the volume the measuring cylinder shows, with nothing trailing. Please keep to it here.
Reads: 18.5 mL
